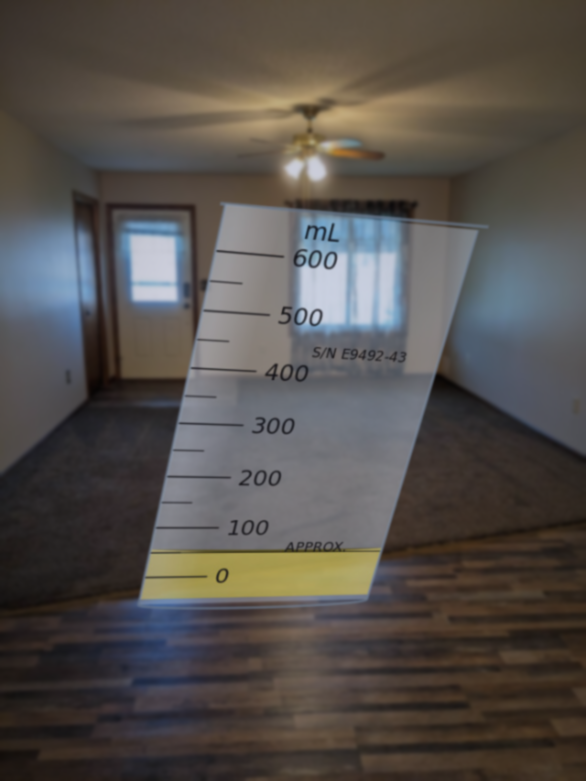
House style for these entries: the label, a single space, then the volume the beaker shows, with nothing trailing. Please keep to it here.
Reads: 50 mL
